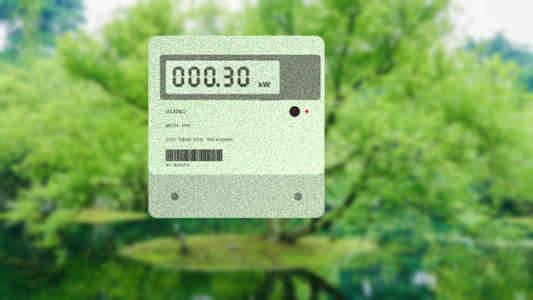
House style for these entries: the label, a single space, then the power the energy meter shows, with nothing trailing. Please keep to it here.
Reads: 0.30 kW
